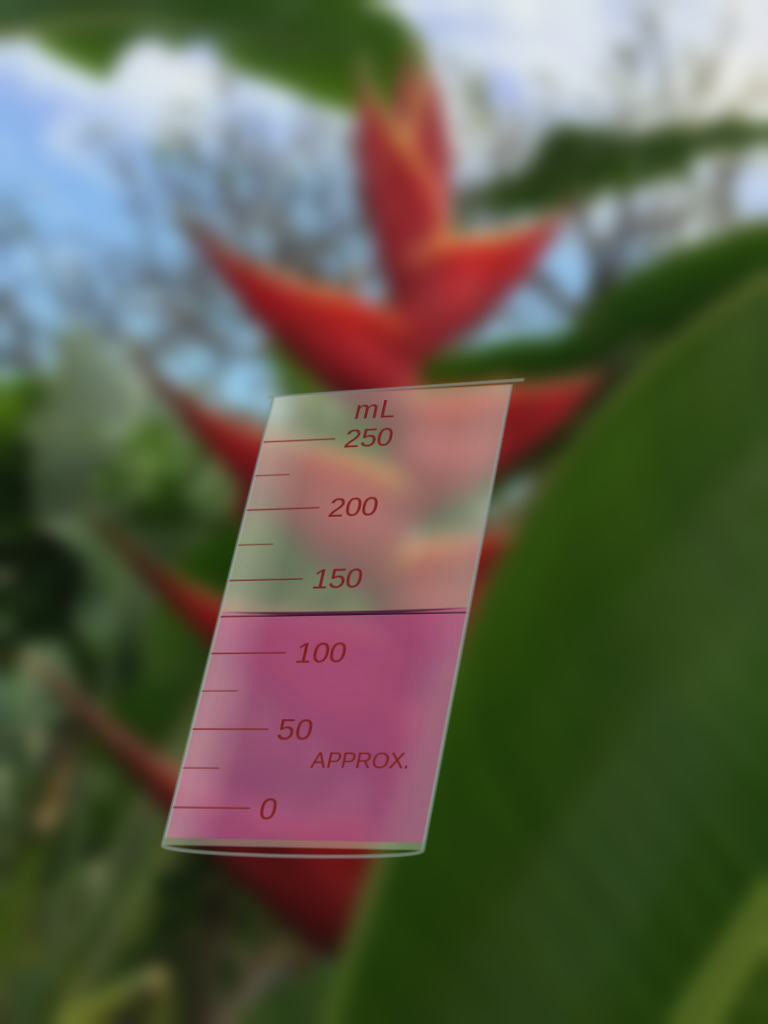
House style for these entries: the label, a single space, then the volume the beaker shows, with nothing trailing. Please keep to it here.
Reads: 125 mL
